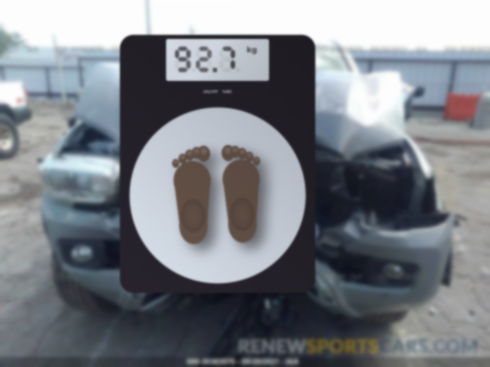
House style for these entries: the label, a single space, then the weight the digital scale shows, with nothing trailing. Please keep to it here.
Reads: 92.7 kg
